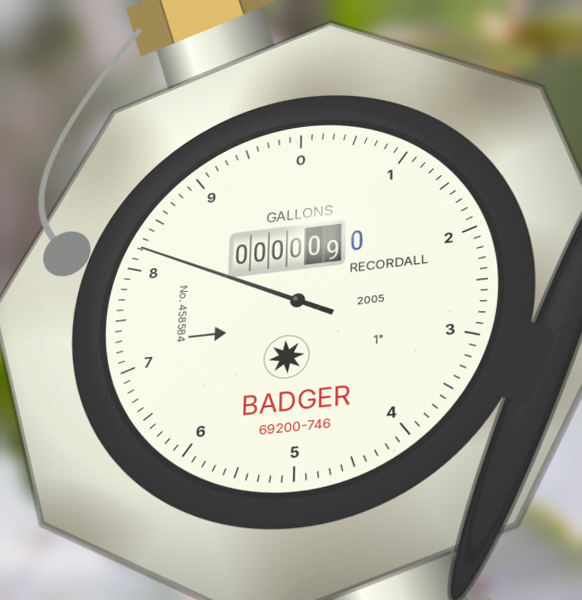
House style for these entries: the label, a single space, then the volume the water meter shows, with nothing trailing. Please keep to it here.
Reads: 88.2 gal
